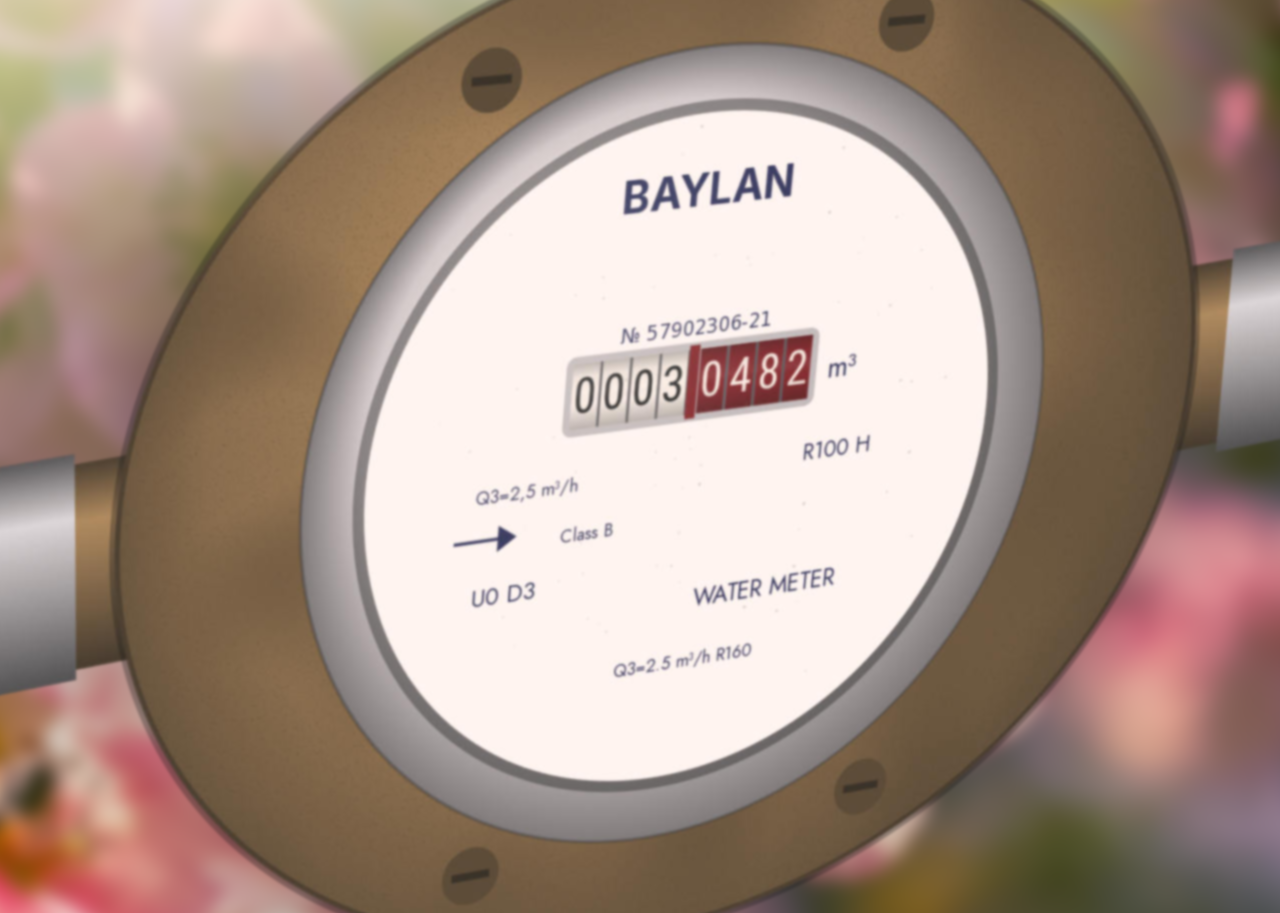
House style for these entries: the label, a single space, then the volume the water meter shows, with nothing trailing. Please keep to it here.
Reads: 3.0482 m³
